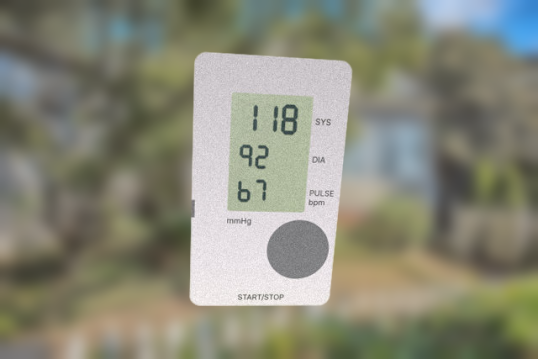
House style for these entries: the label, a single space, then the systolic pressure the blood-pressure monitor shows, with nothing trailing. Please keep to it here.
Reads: 118 mmHg
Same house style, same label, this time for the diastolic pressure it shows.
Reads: 92 mmHg
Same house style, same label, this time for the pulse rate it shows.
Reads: 67 bpm
